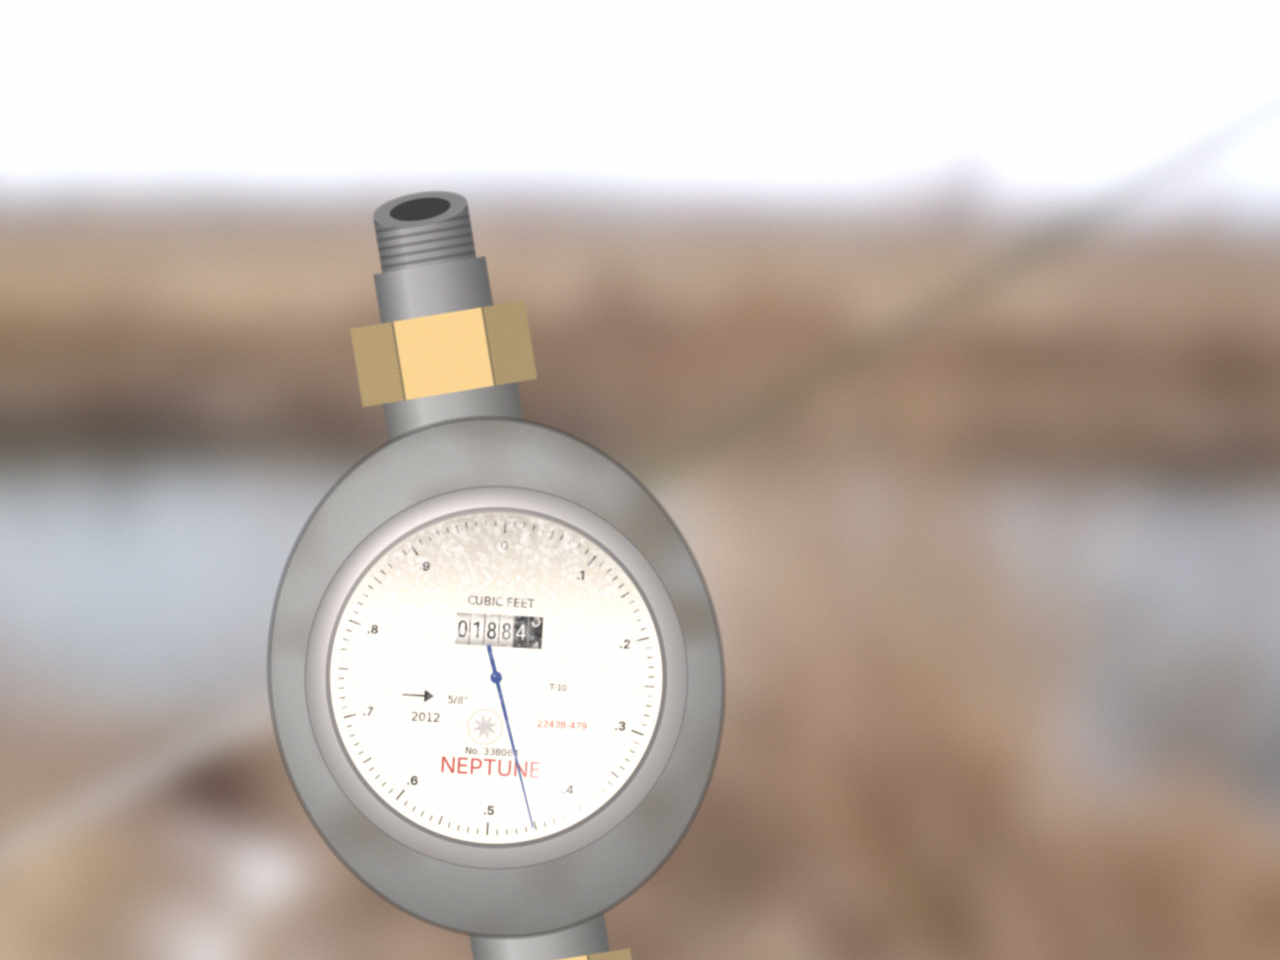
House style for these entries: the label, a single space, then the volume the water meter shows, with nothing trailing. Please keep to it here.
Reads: 18843.45 ft³
